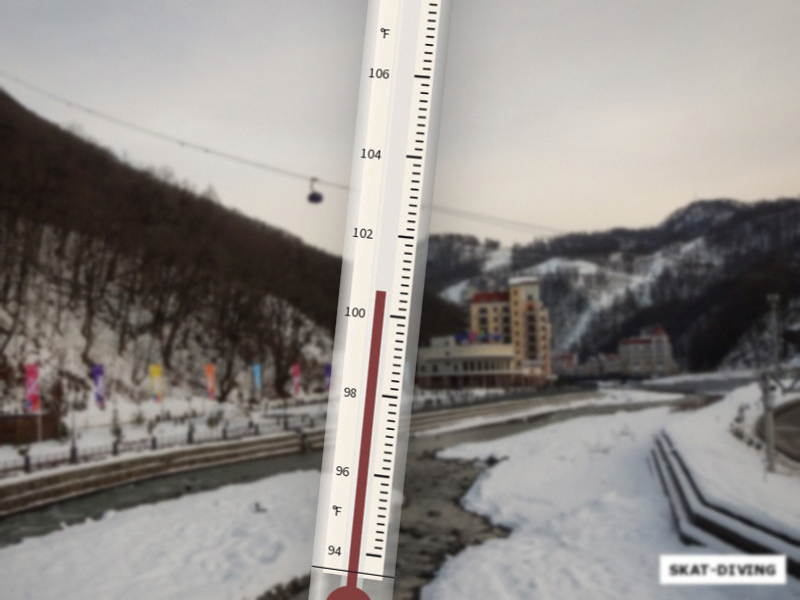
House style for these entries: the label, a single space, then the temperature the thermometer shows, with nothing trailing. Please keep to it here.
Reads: 100.6 °F
